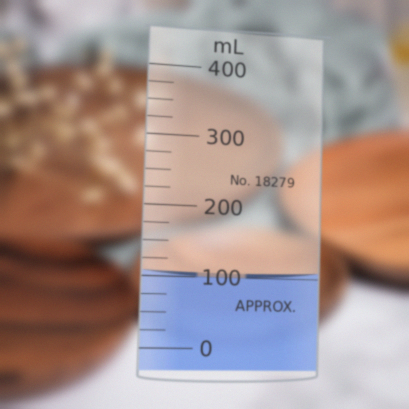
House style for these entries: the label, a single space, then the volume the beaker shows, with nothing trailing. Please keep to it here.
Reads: 100 mL
